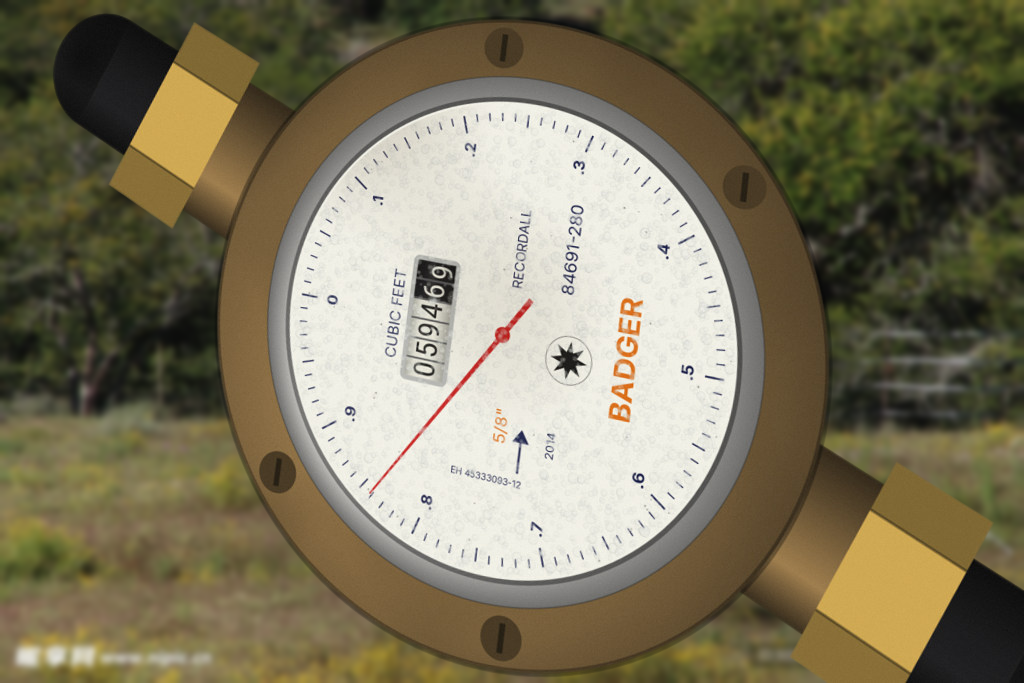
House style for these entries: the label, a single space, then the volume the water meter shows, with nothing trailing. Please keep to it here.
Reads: 59468.84 ft³
